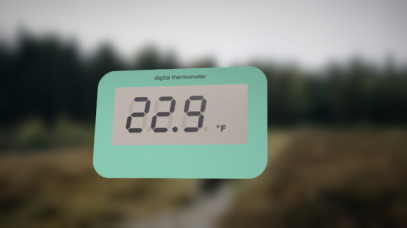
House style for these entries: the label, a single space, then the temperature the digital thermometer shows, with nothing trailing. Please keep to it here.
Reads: 22.9 °F
